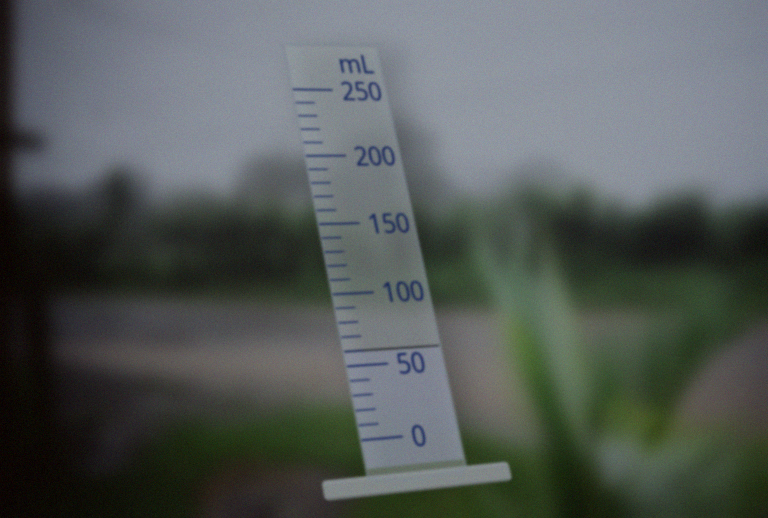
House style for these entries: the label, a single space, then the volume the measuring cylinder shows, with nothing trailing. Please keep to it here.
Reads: 60 mL
